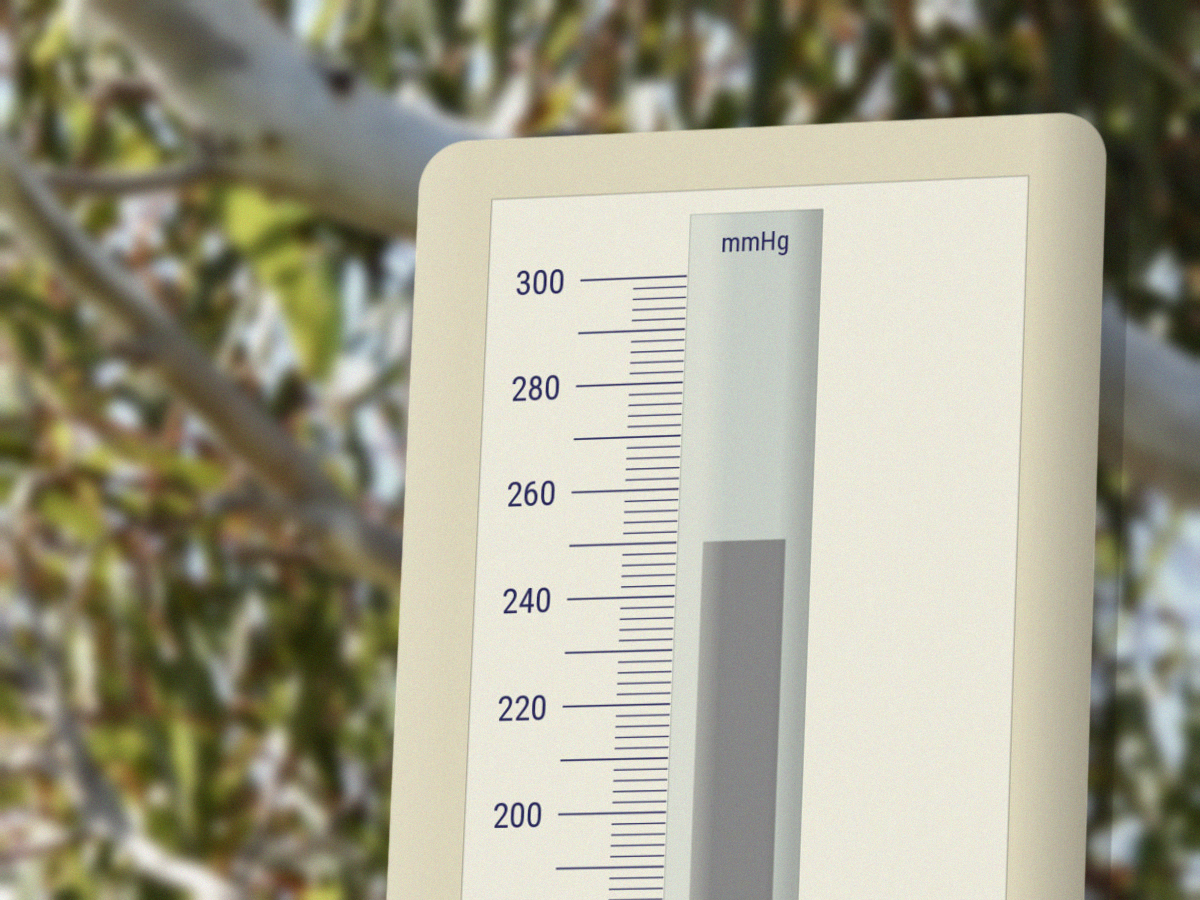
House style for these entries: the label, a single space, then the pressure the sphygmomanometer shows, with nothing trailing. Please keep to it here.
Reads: 250 mmHg
